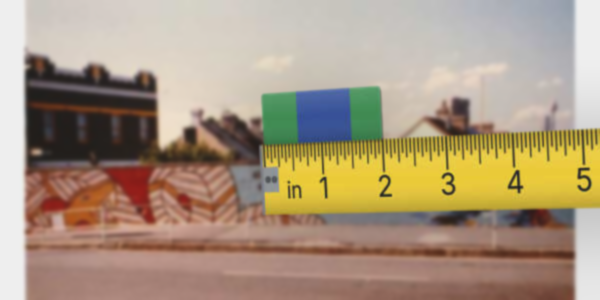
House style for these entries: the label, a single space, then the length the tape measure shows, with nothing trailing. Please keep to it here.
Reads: 2 in
